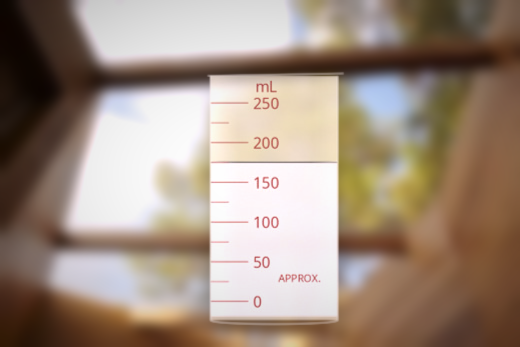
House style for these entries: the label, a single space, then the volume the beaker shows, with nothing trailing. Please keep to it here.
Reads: 175 mL
